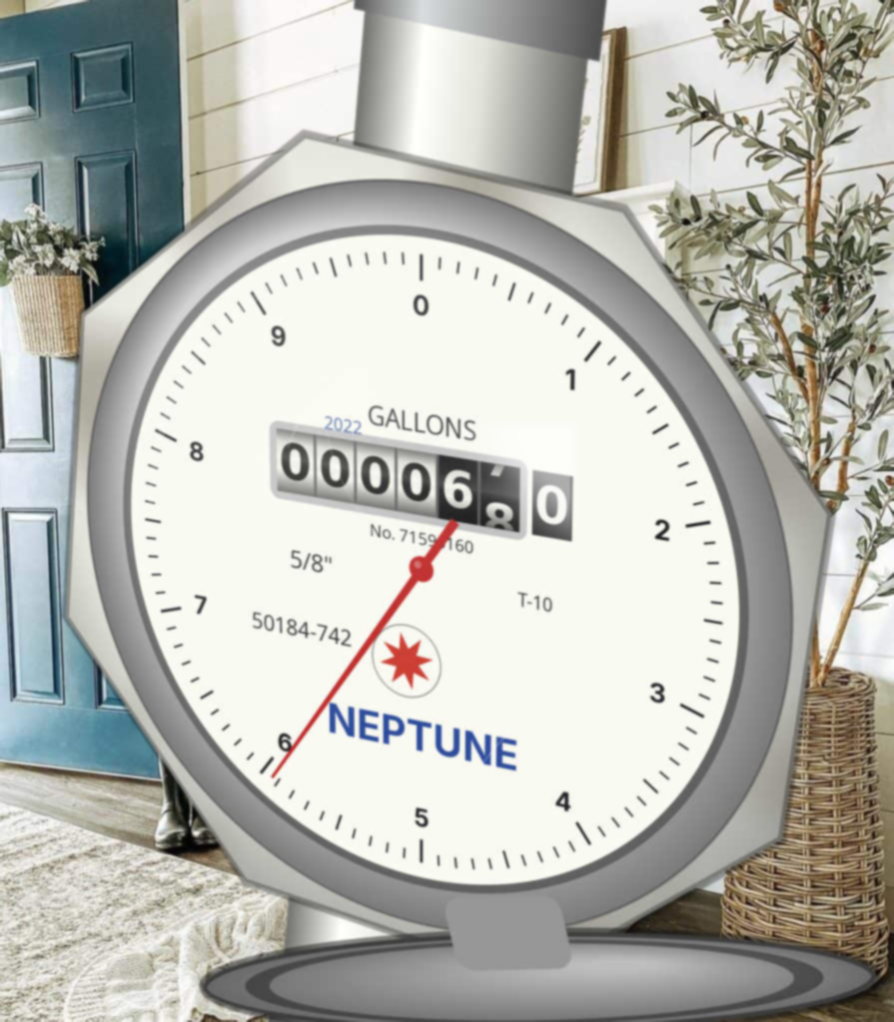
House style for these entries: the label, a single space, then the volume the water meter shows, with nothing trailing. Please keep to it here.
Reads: 675.9 gal
